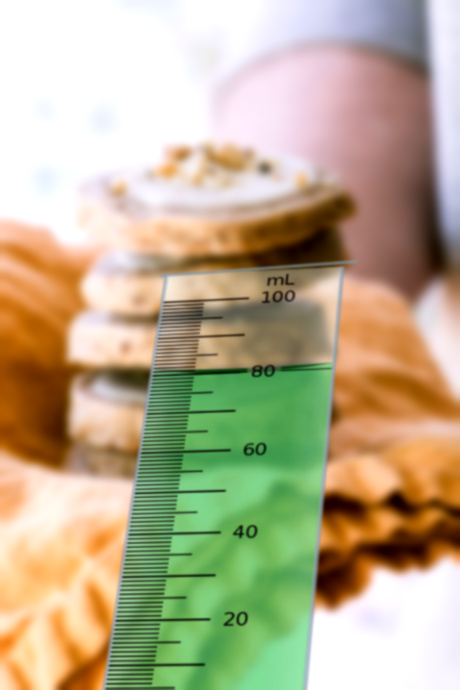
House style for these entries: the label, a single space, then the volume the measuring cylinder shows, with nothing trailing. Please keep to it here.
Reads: 80 mL
